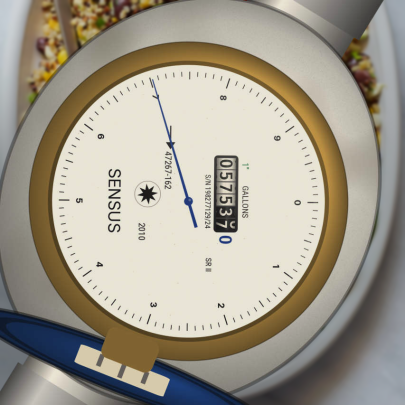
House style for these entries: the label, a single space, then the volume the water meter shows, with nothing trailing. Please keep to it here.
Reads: 575367.0 gal
